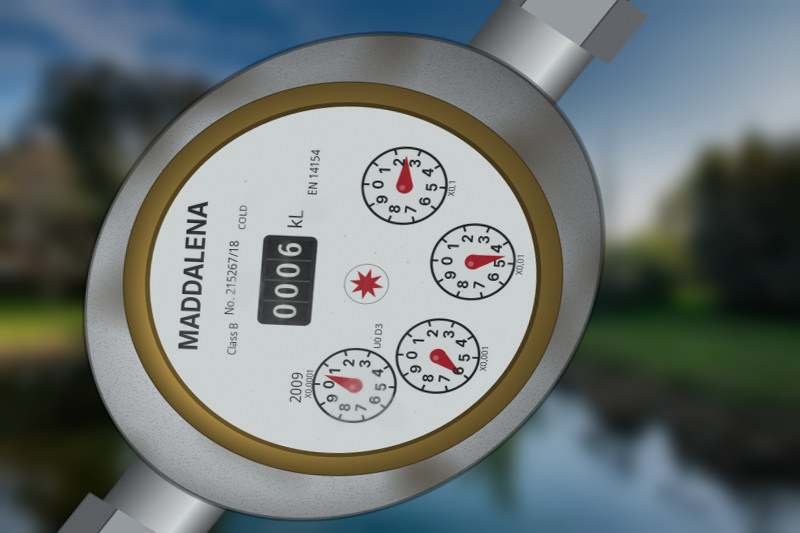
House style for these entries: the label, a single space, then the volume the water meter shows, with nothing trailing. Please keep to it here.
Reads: 6.2460 kL
